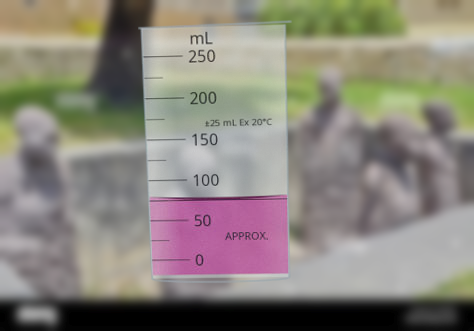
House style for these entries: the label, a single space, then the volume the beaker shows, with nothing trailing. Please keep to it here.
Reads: 75 mL
